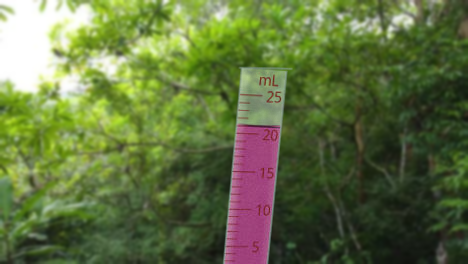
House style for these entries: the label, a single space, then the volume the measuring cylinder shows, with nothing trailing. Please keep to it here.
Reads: 21 mL
